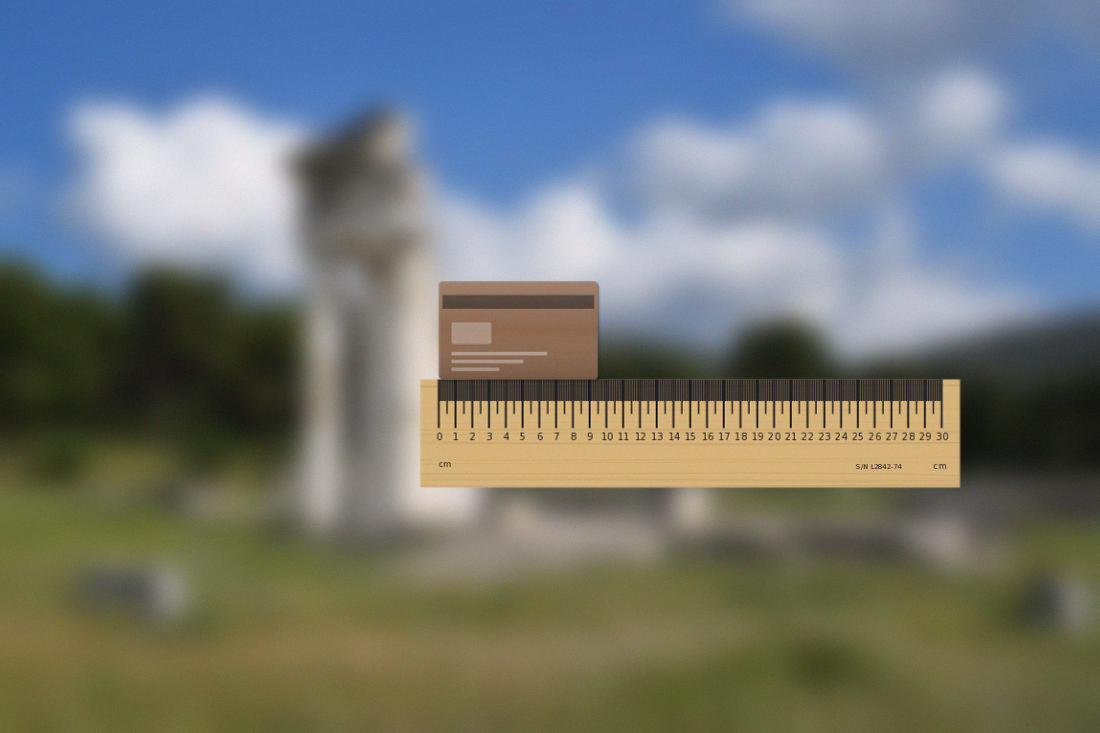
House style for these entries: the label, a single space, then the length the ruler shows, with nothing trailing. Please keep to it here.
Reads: 9.5 cm
